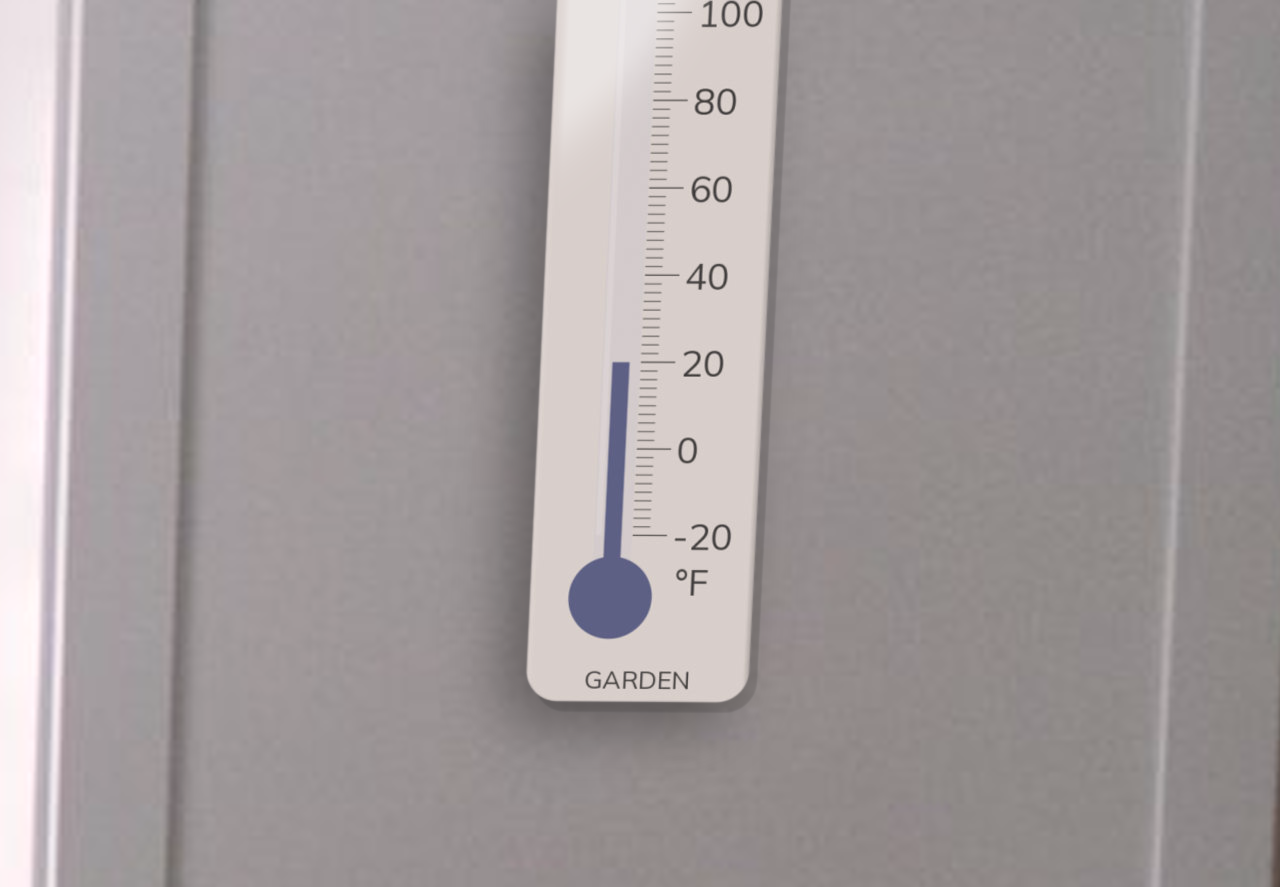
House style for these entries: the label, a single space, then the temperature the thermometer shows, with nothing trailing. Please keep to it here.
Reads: 20 °F
